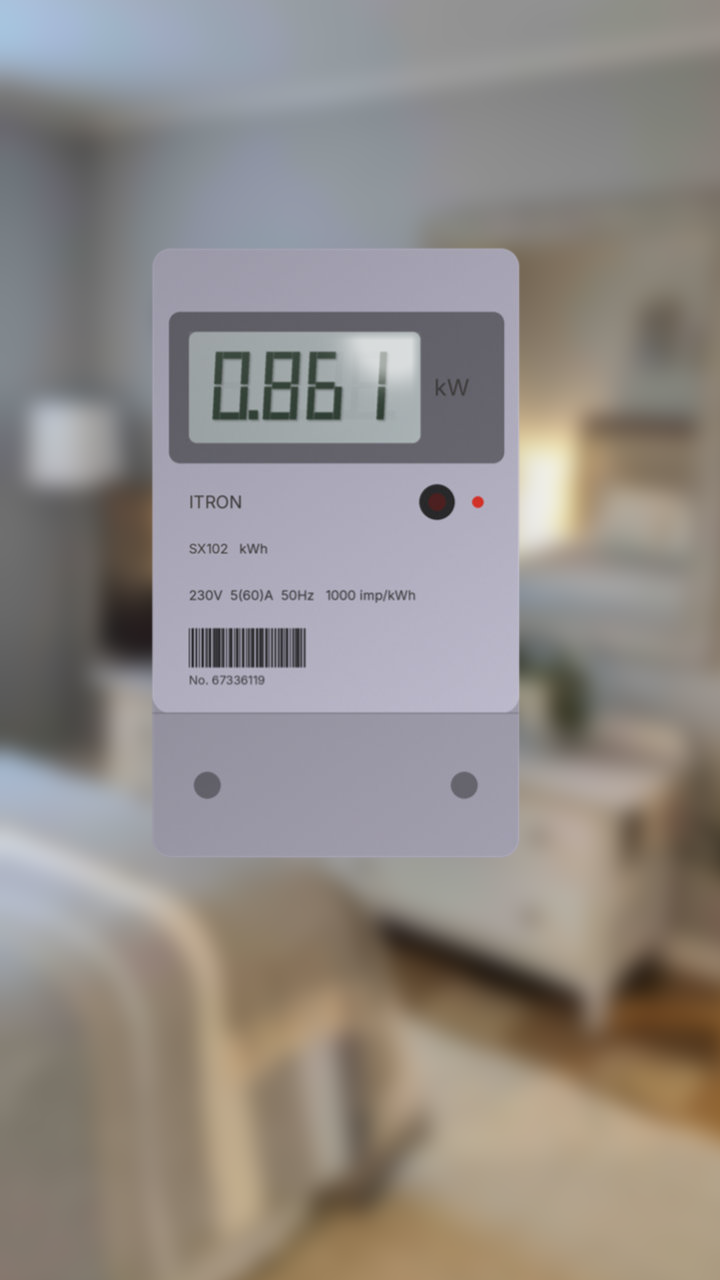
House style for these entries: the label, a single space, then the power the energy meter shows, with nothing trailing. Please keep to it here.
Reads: 0.861 kW
